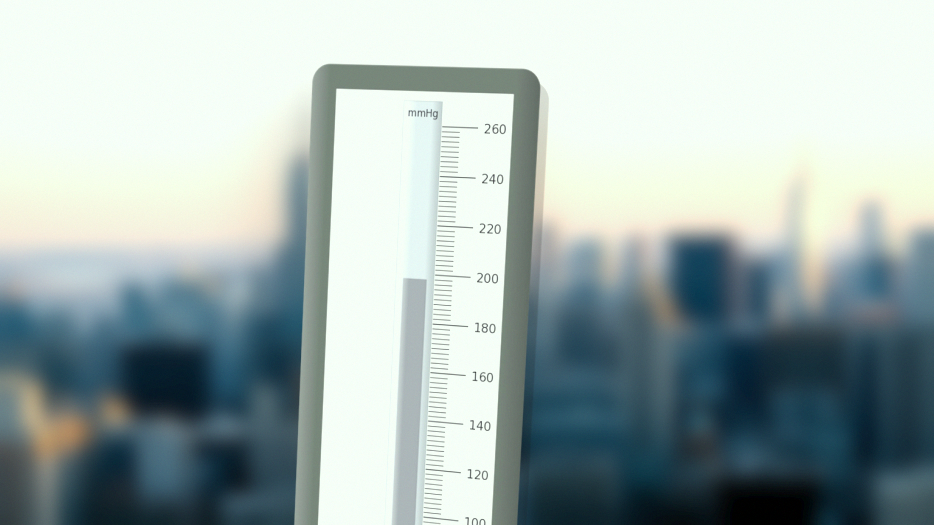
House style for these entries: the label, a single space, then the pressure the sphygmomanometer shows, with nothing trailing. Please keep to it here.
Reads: 198 mmHg
